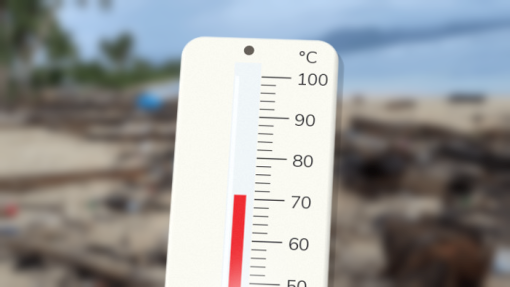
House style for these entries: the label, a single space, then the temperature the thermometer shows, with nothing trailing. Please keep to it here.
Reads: 71 °C
